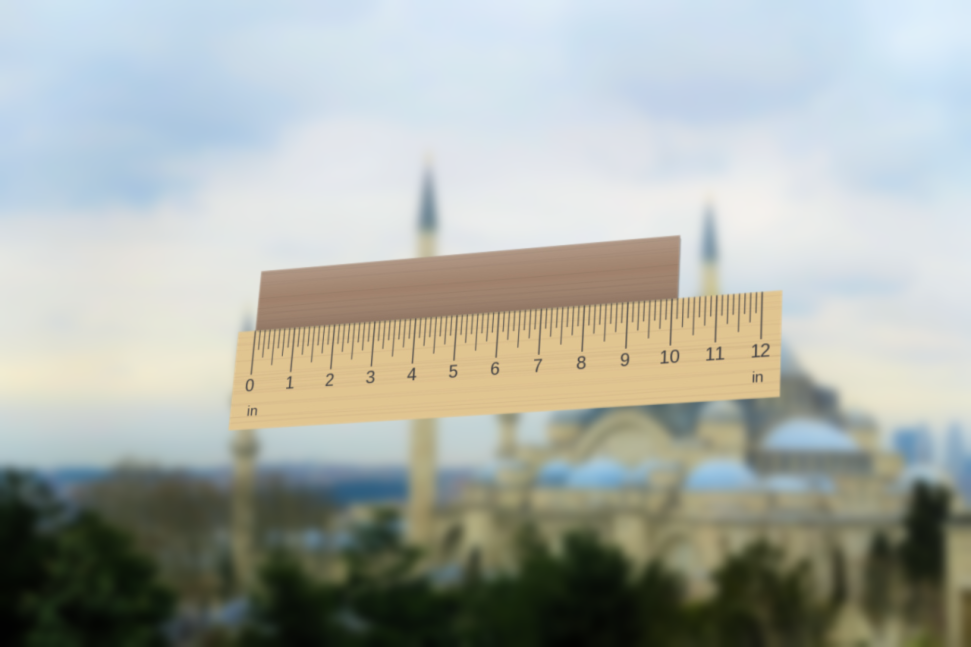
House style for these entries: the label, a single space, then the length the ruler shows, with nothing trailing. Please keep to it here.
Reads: 10.125 in
